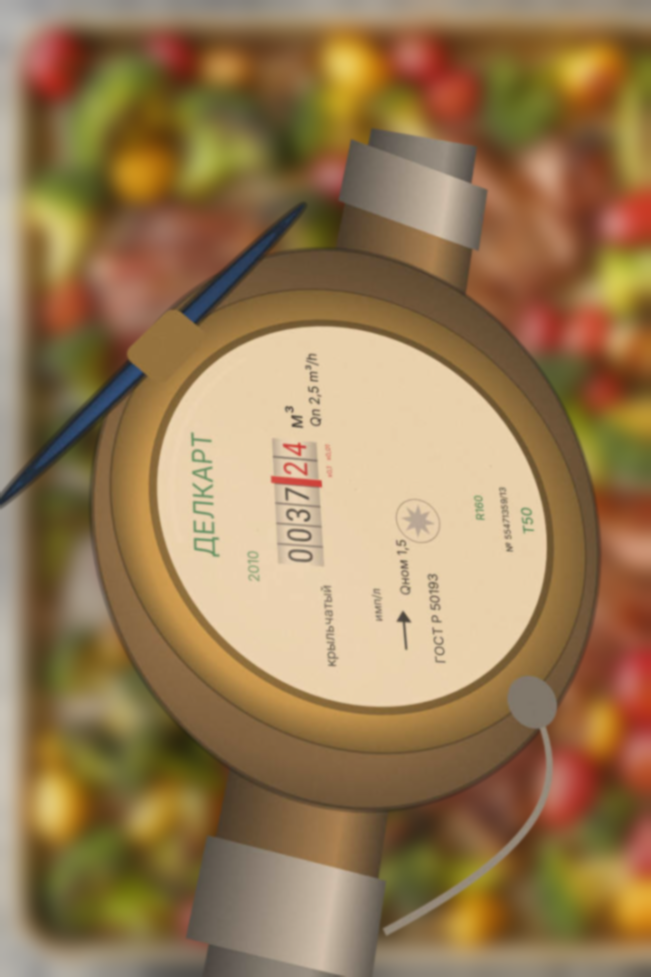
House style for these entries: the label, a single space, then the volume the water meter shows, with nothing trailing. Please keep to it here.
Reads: 37.24 m³
